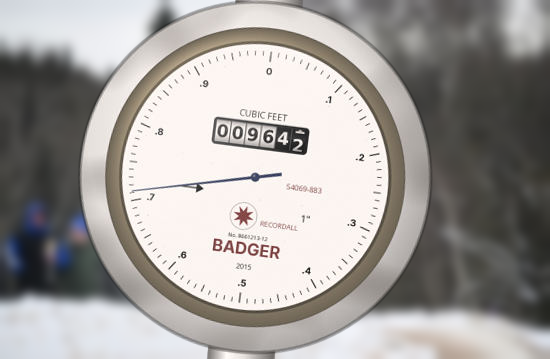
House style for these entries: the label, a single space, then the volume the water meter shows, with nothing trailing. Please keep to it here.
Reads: 9641.71 ft³
